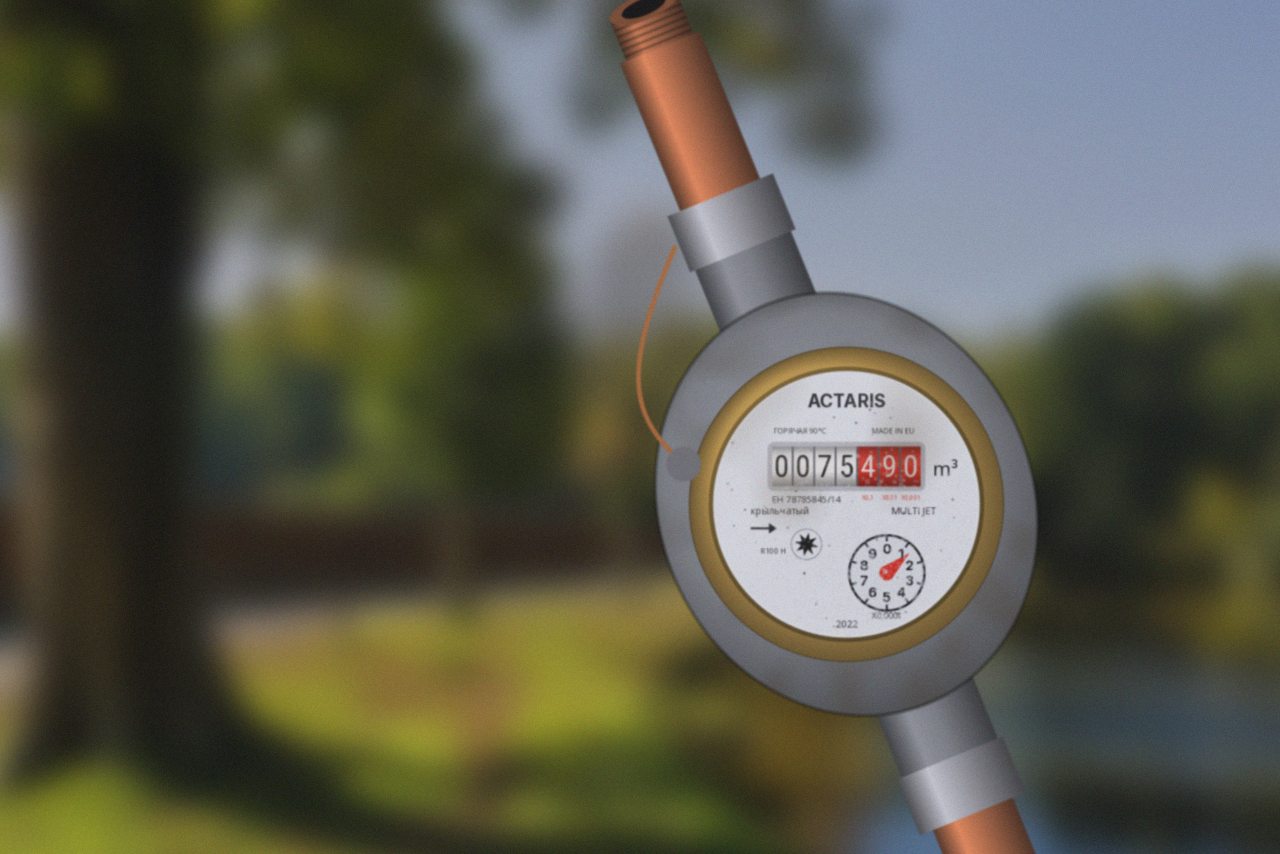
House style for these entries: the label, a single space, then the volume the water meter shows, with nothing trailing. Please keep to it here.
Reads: 75.4901 m³
